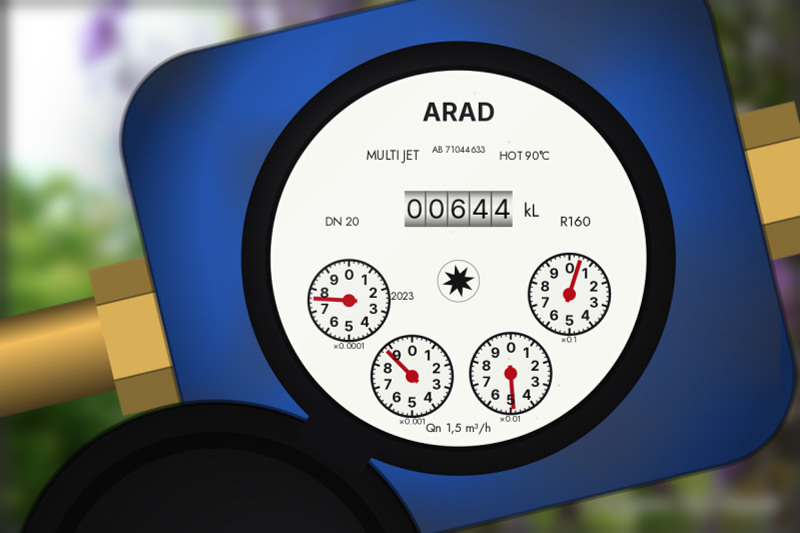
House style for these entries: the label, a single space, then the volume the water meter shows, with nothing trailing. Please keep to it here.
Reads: 644.0487 kL
